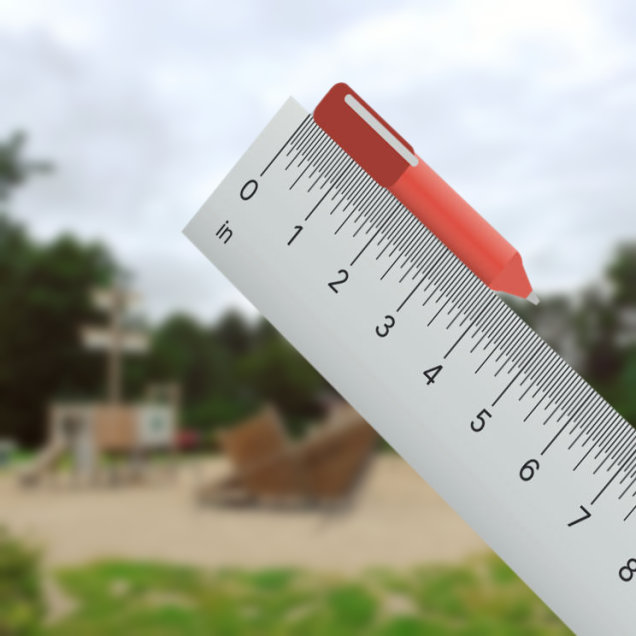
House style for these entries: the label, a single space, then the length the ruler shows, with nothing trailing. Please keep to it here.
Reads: 4.5625 in
